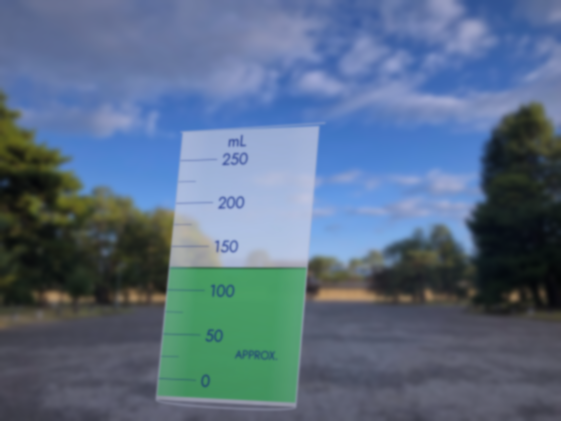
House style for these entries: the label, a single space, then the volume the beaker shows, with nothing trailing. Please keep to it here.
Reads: 125 mL
